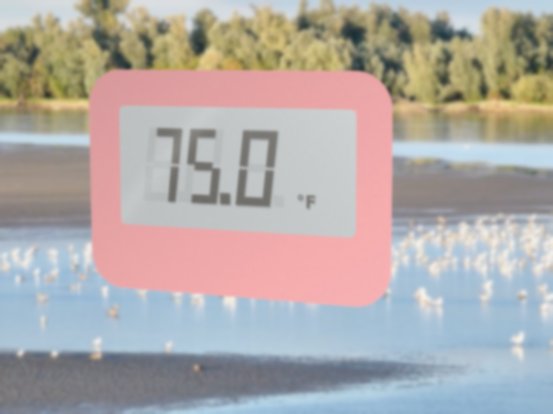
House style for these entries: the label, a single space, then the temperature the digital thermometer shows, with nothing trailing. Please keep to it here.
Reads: 75.0 °F
